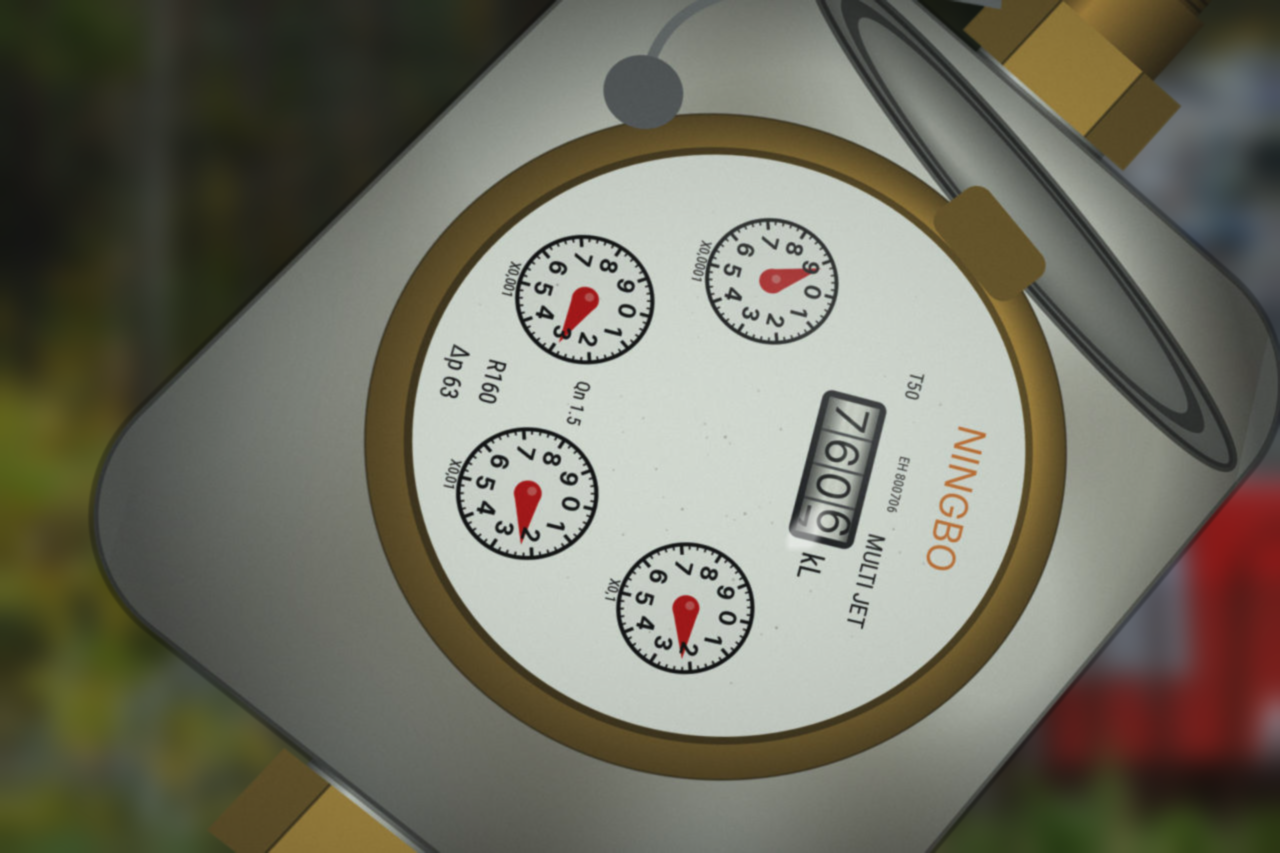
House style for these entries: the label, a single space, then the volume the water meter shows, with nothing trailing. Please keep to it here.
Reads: 7606.2229 kL
